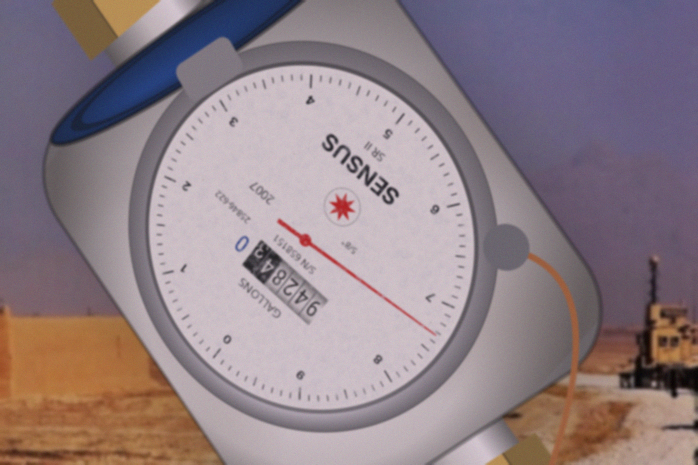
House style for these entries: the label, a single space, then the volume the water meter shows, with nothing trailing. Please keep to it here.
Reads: 9428427.3 gal
